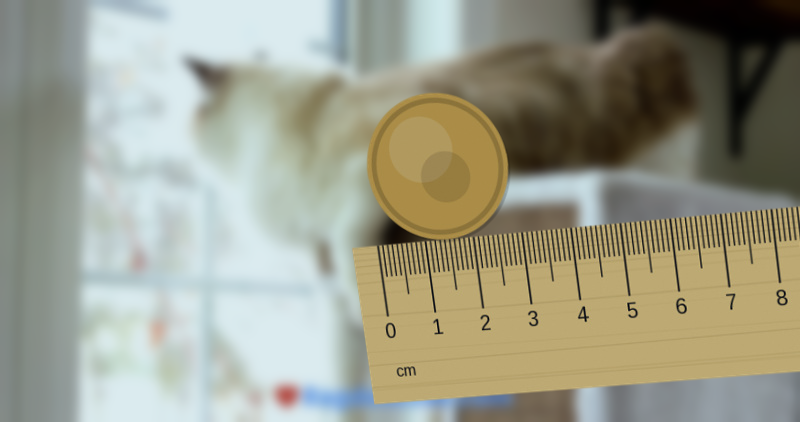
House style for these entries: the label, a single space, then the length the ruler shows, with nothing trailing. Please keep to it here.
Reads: 2.9 cm
